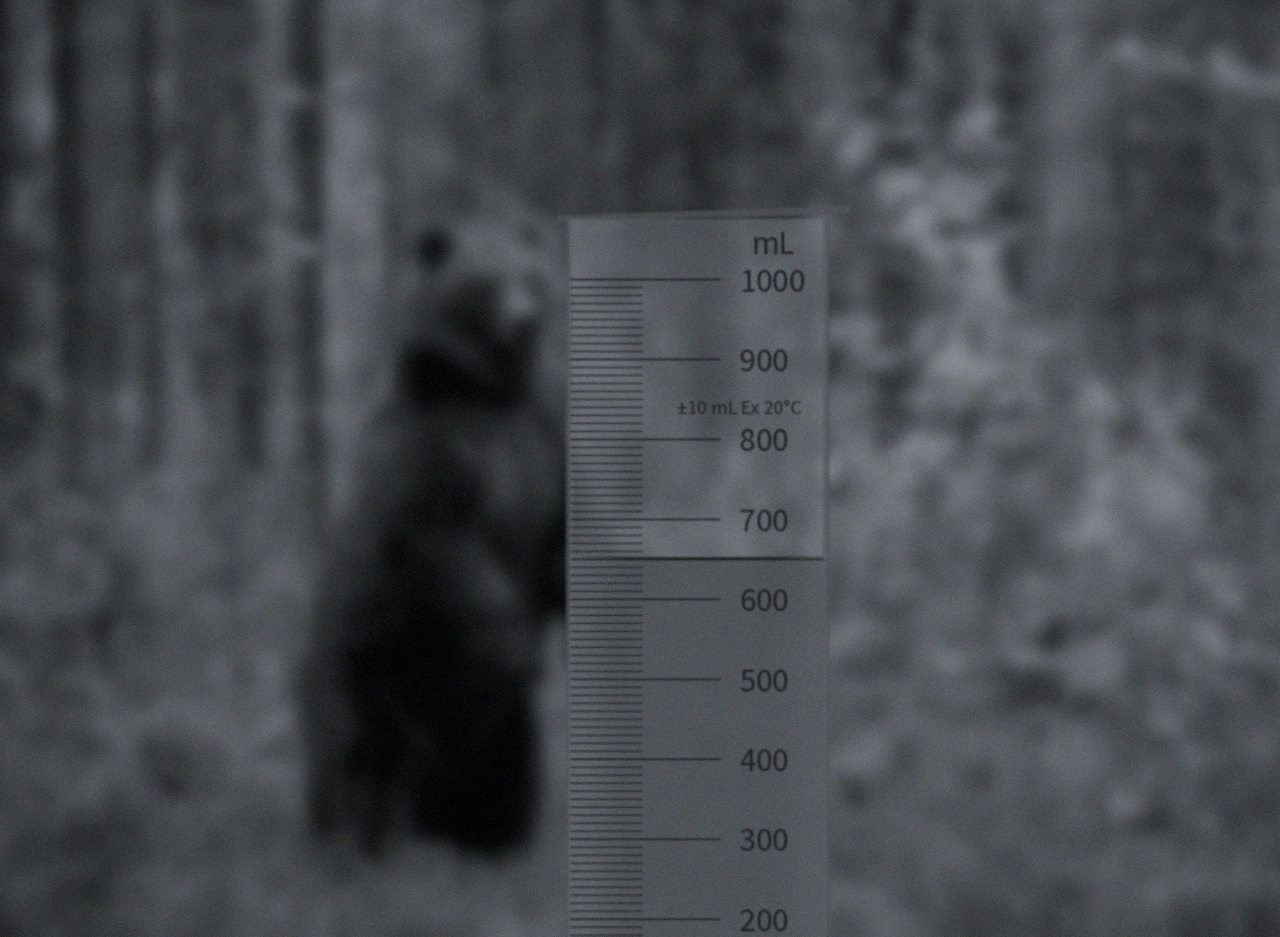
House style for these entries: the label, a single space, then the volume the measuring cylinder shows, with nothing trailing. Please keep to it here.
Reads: 650 mL
